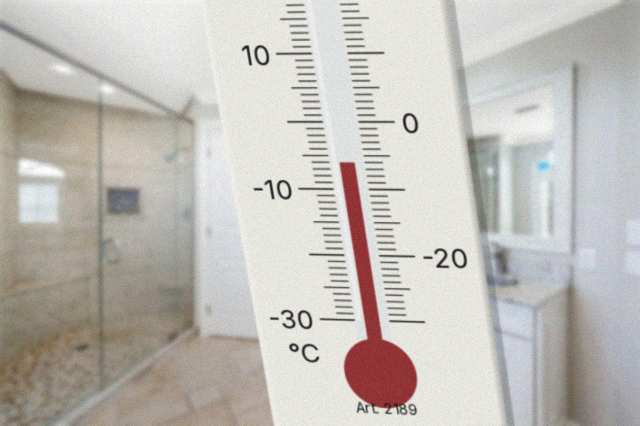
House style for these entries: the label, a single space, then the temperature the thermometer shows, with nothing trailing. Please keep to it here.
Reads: -6 °C
